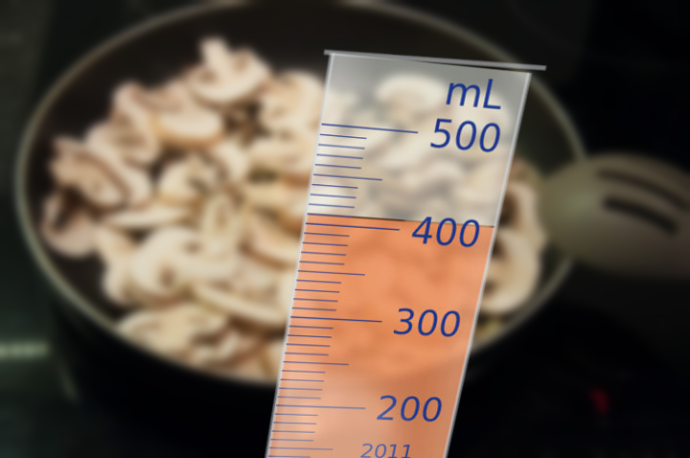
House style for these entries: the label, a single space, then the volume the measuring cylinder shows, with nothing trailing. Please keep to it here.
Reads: 410 mL
